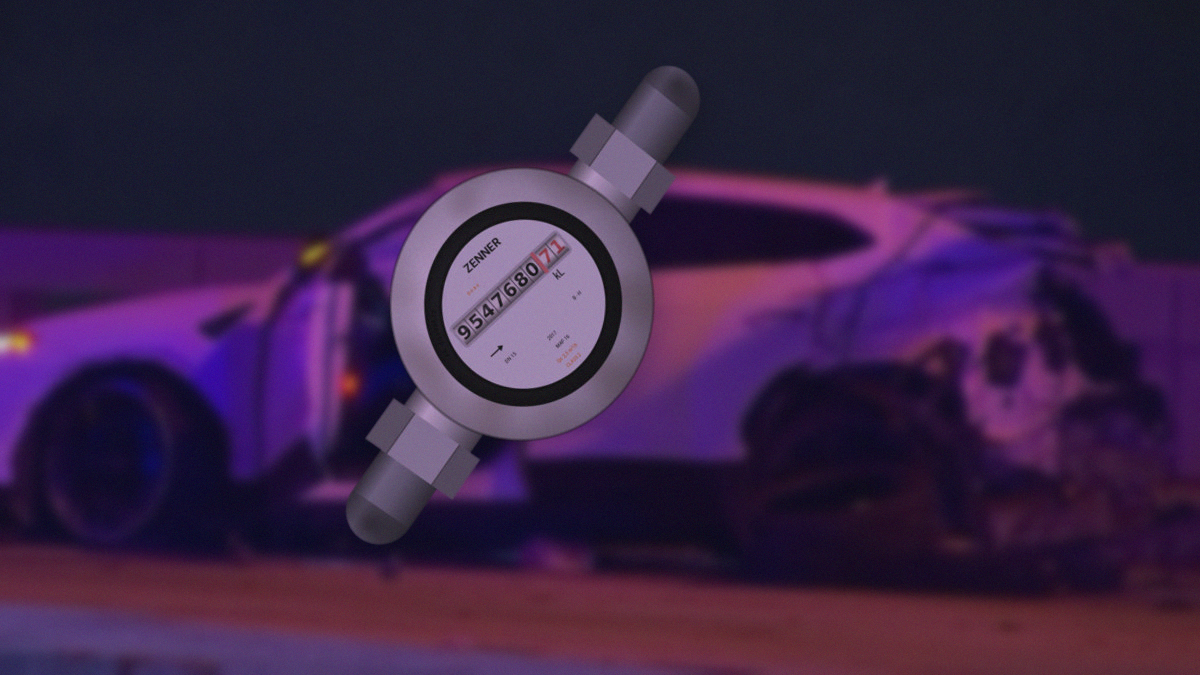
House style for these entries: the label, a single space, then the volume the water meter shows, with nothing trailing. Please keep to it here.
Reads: 9547680.71 kL
